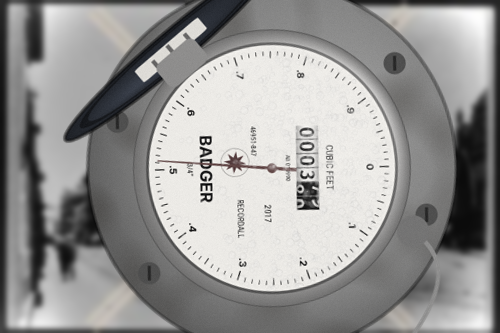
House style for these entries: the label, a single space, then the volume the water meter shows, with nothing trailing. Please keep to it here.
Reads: 379.51 ft³
